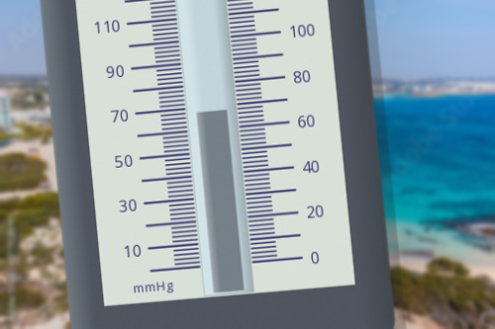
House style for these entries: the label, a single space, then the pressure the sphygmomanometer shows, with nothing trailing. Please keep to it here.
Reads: 68 mmHg
